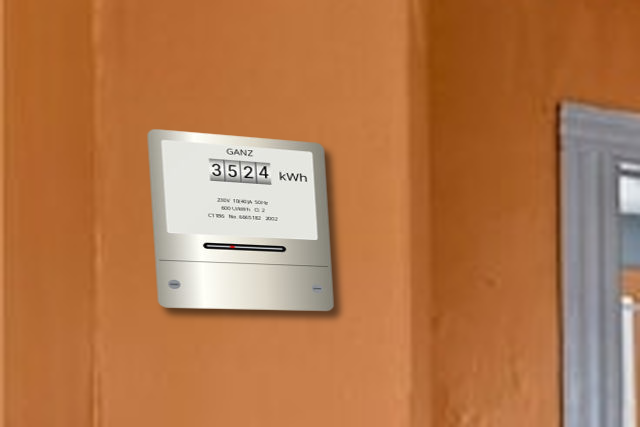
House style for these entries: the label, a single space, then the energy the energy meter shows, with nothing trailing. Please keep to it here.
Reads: 3524 kWh
